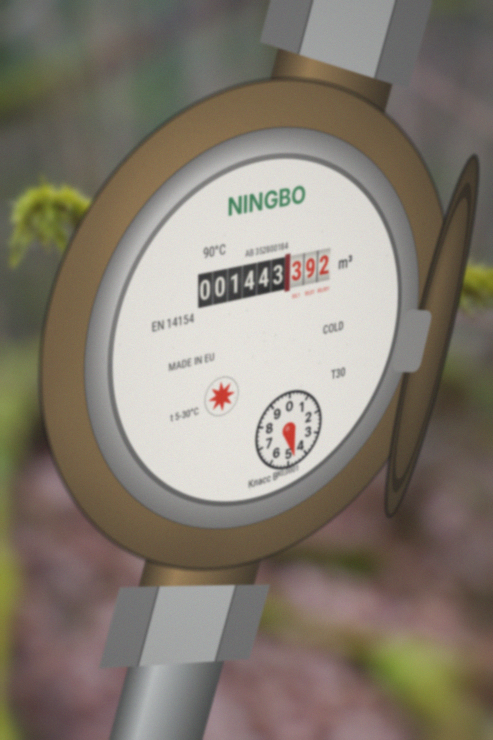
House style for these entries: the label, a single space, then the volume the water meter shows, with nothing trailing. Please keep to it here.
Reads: 1443.3924 m³
